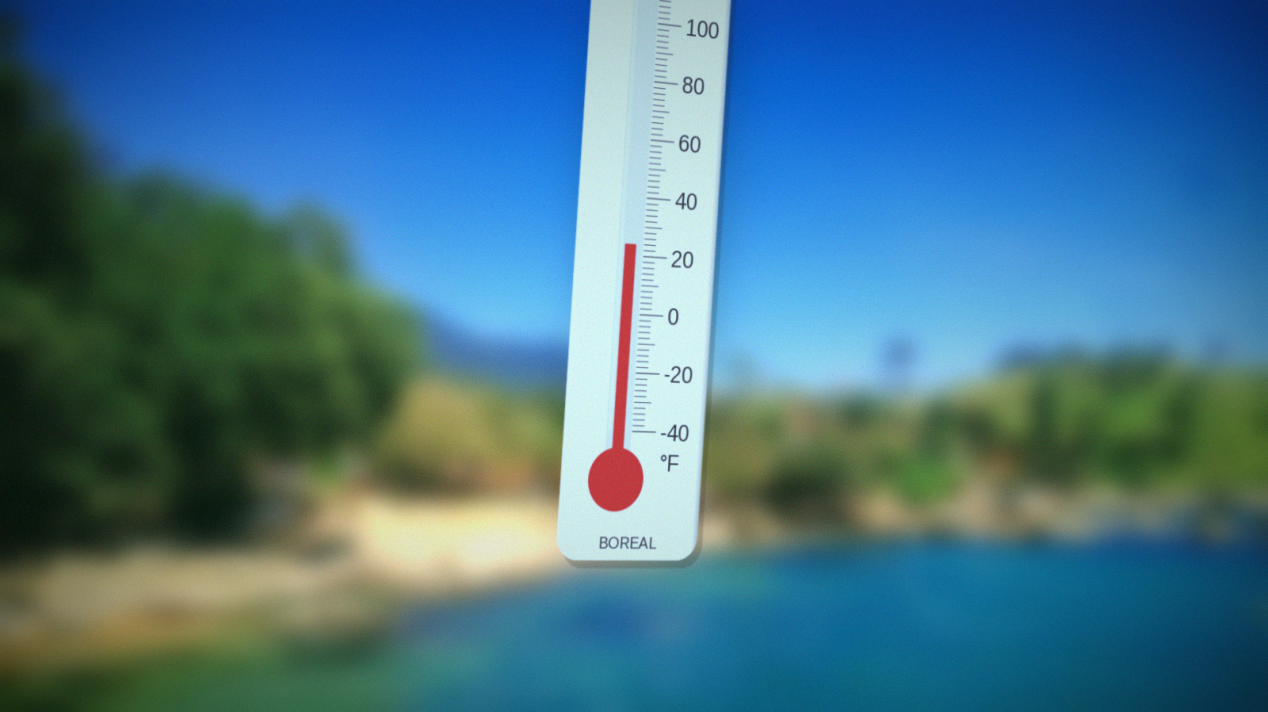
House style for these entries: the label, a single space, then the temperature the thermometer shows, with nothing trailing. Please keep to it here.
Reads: 24 °F
